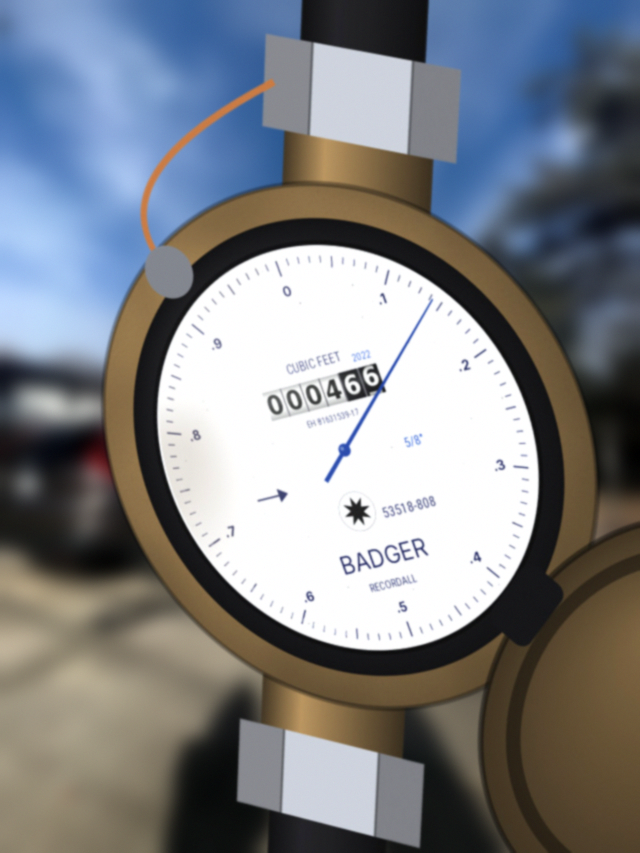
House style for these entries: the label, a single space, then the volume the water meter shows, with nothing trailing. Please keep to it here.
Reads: 466.14 ft³
